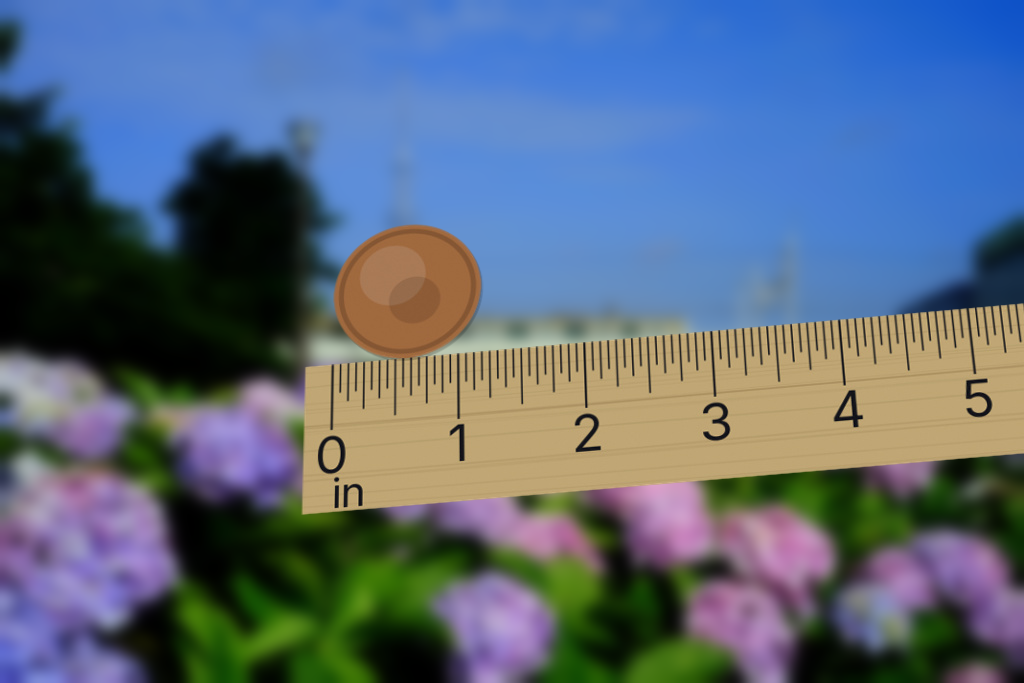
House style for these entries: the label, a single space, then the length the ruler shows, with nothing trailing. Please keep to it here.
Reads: 1.1875 in
